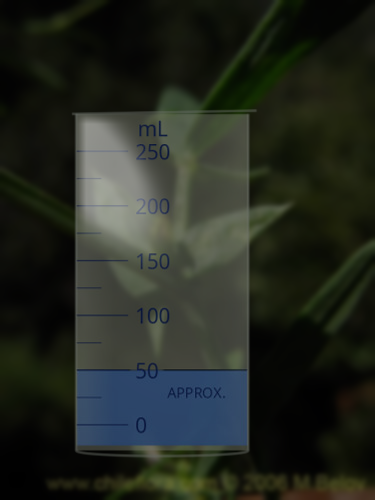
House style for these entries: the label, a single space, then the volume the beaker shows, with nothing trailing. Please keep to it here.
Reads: 50 mL
